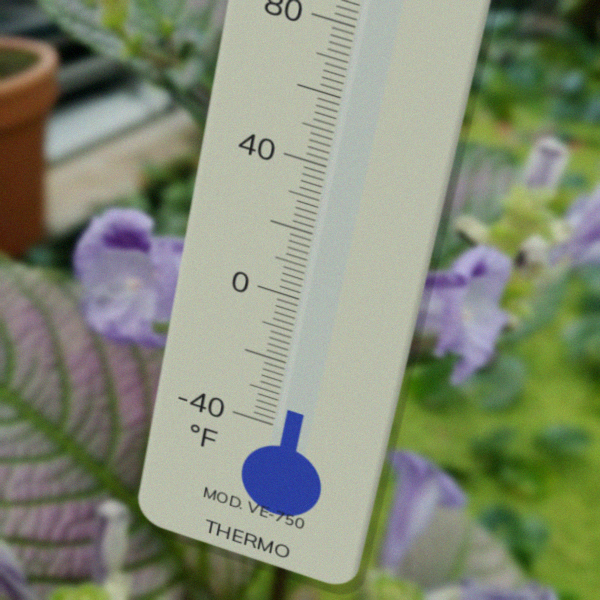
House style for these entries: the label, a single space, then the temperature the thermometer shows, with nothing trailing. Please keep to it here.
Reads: -34 °F
